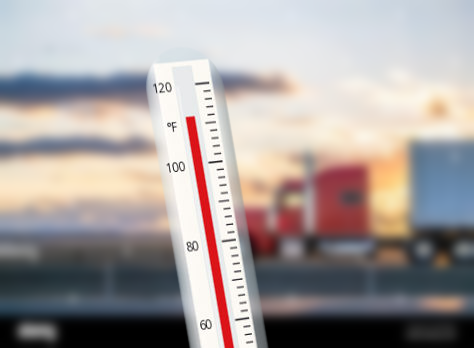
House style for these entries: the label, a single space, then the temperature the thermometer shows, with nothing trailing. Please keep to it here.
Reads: 112 °F
